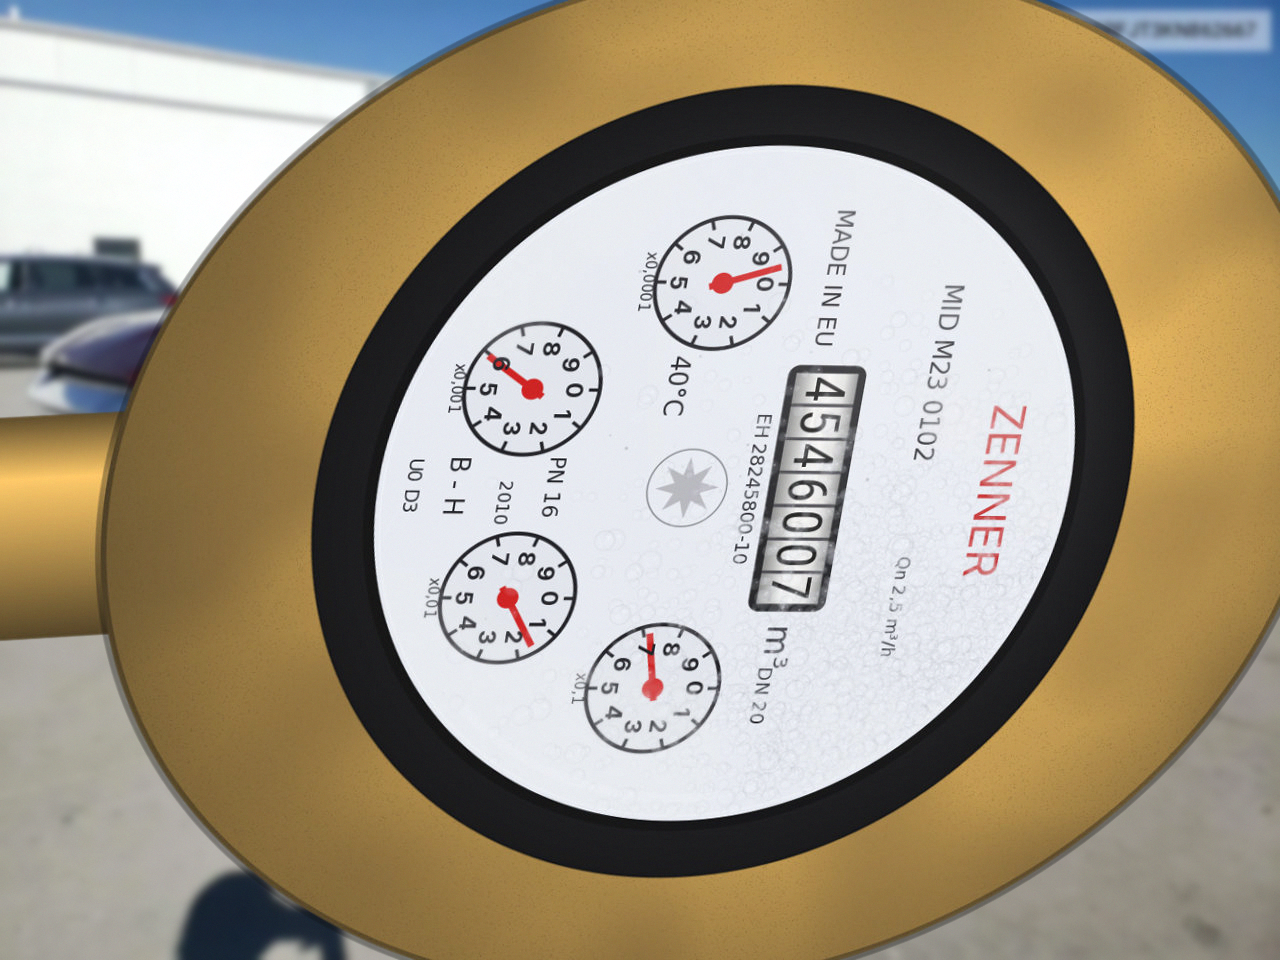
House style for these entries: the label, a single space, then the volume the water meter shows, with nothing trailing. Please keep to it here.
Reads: 4546007.7159 m³
